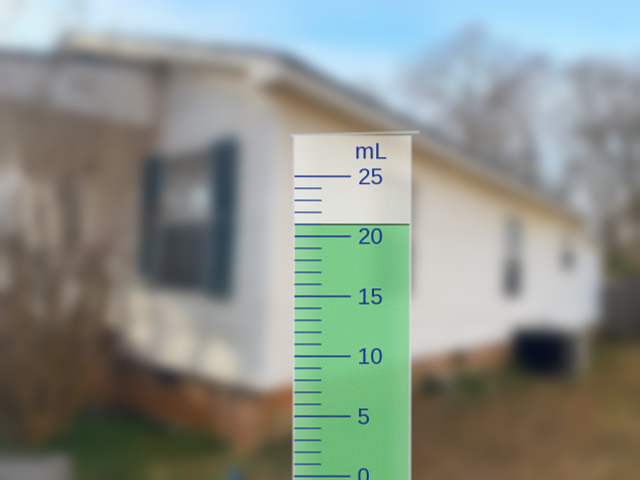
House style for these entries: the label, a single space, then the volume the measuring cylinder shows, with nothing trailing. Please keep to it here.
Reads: 21 mL
